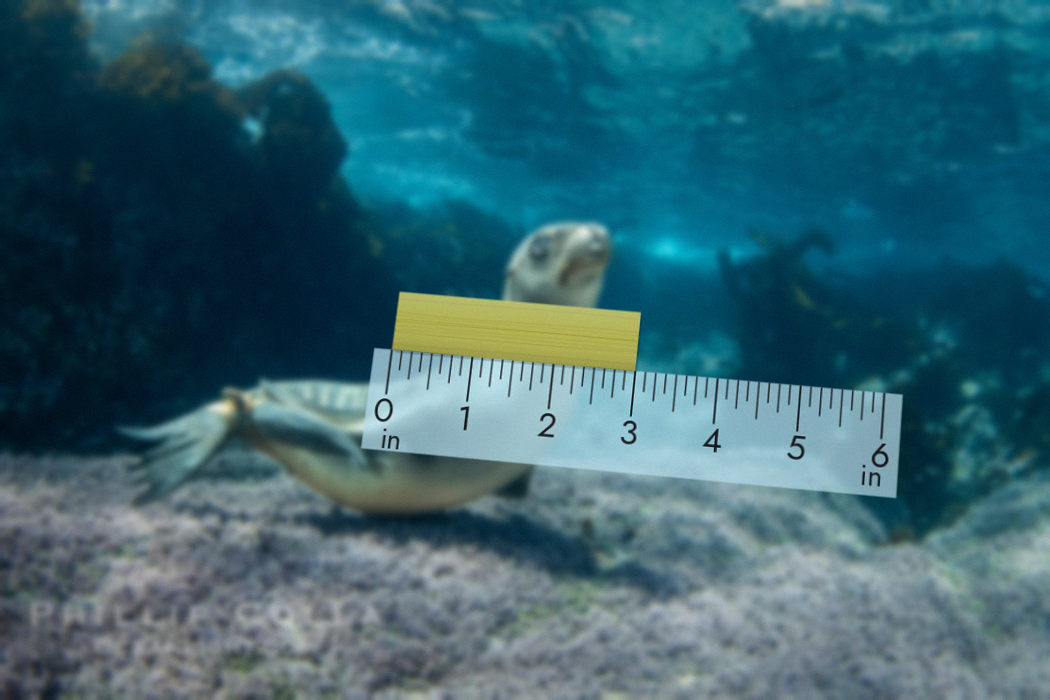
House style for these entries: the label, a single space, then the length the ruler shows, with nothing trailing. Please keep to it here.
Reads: 3 in
